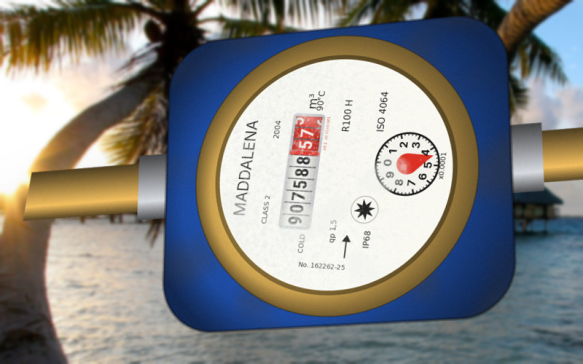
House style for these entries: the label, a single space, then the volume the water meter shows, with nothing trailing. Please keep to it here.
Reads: 907588.5754 m³
